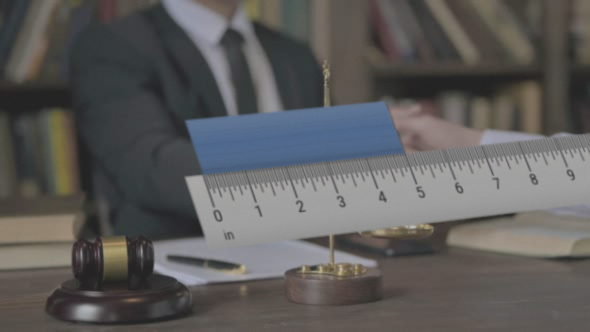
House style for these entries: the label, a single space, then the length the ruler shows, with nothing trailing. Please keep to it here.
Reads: 5 in
